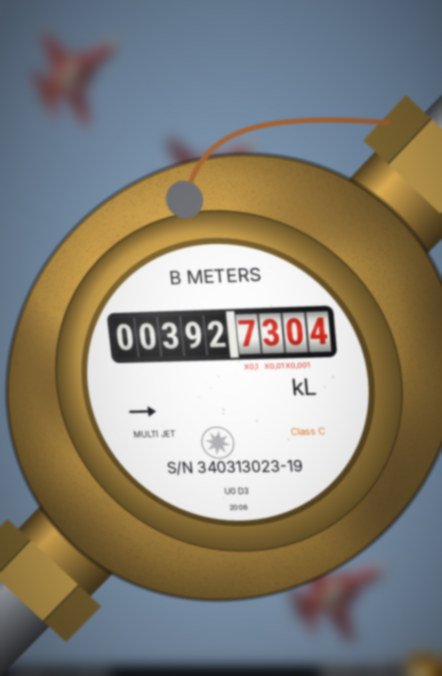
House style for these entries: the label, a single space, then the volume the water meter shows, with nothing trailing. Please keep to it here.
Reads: 392.7304 kL
